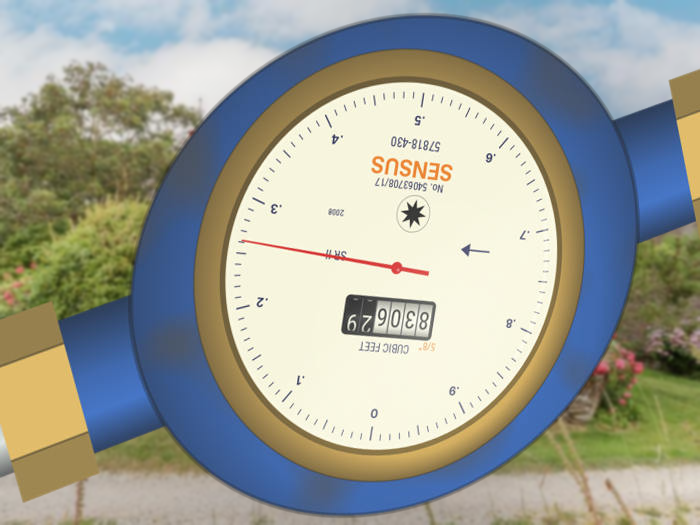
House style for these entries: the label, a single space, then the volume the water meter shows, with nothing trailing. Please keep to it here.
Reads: 830629.26 ft³
